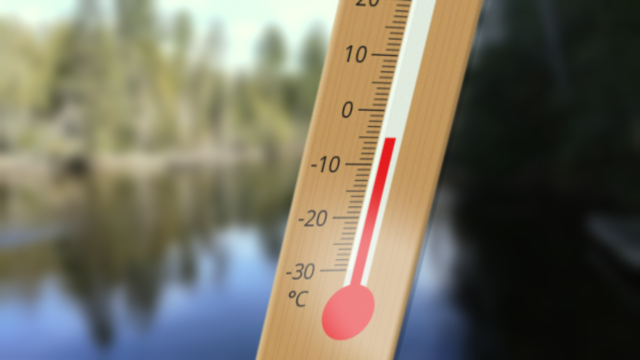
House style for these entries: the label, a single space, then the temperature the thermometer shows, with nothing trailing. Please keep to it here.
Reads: -5 °C
